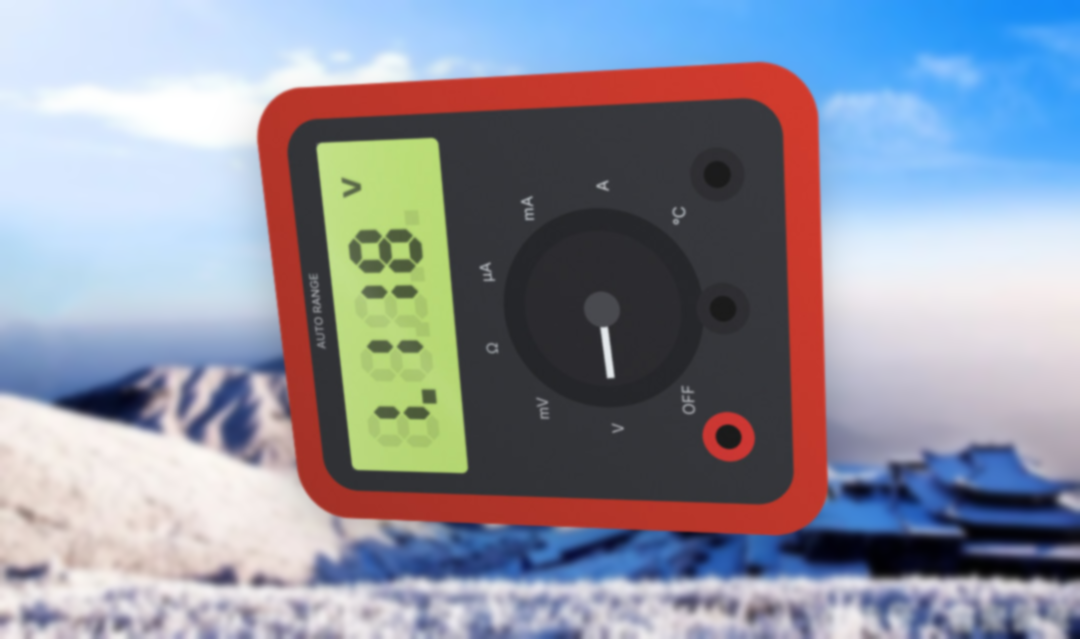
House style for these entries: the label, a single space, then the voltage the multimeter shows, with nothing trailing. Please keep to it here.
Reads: 1.118 V
